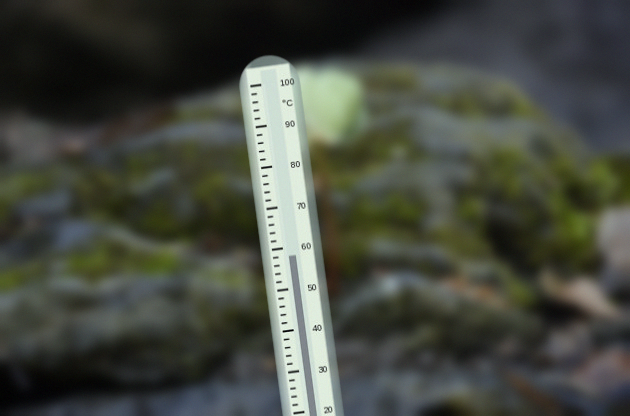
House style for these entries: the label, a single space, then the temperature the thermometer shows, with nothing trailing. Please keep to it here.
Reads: 58 °C
